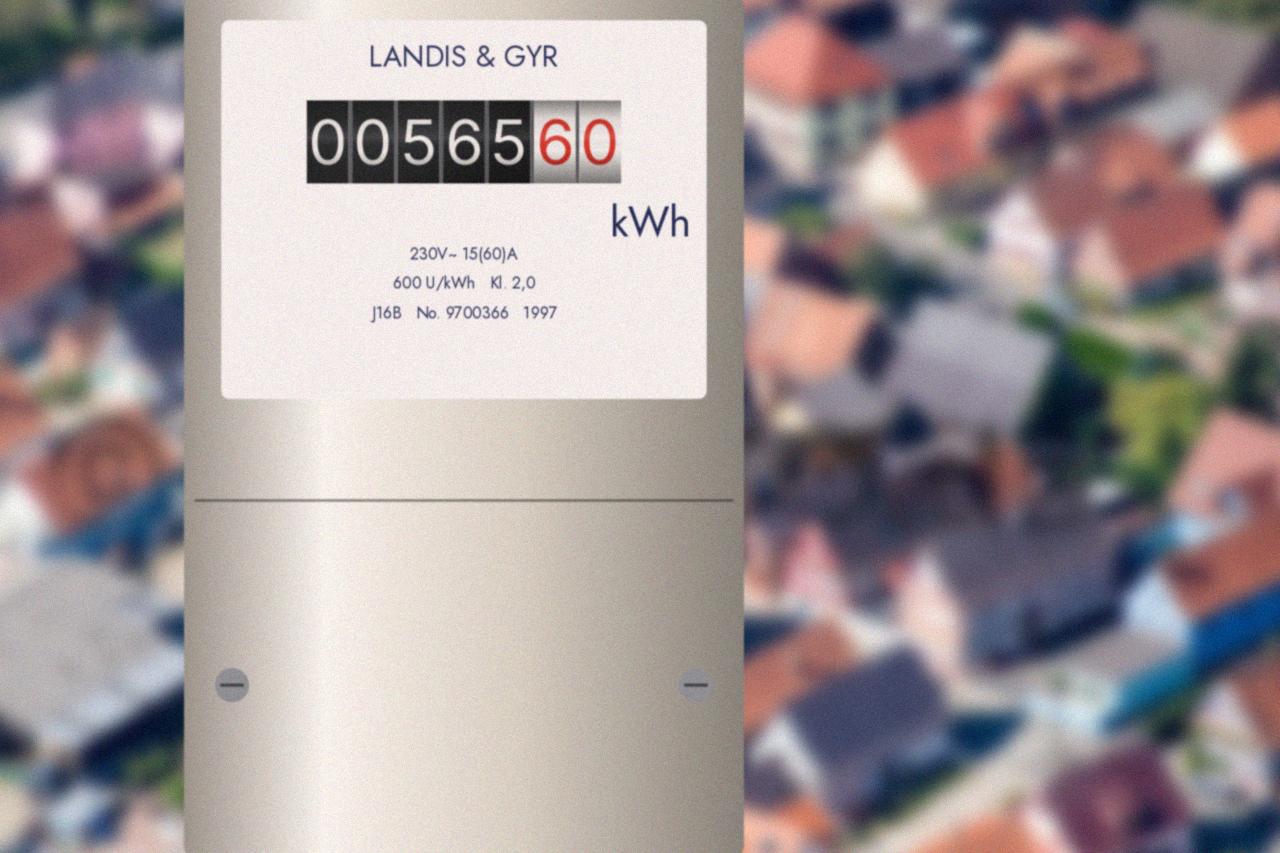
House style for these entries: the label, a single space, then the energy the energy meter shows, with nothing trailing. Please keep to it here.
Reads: 565.60 kWh
